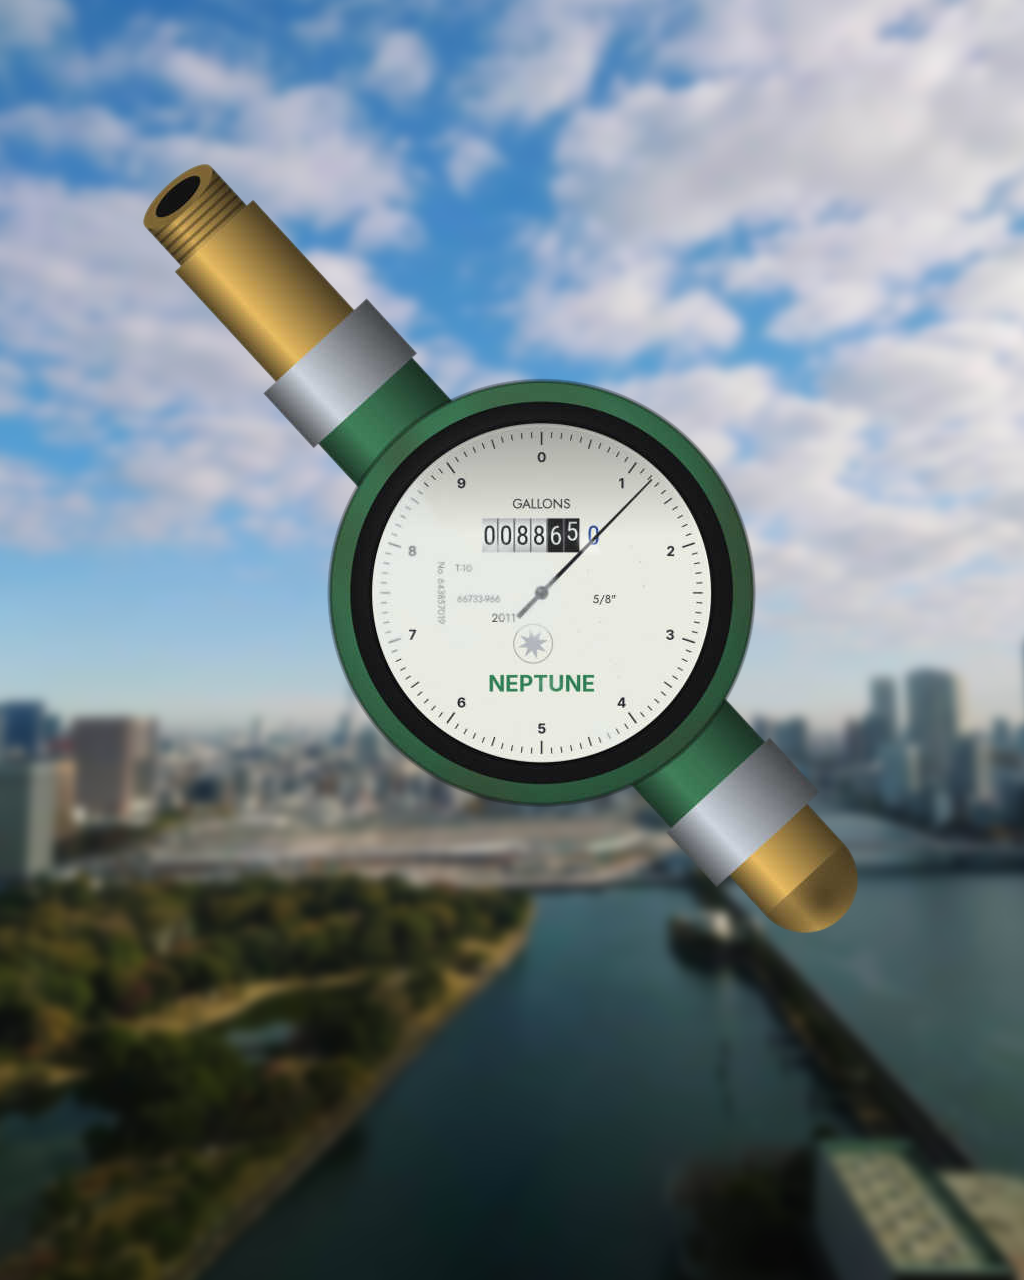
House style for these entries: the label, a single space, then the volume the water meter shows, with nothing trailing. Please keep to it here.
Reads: 88651.2 gal
